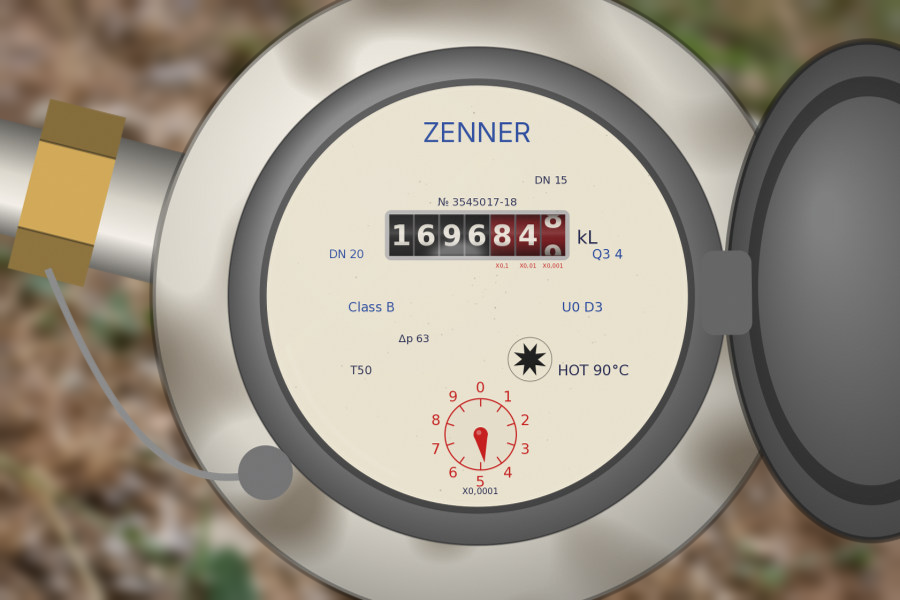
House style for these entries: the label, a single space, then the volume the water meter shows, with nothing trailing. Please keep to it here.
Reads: 1696.8484 kL
